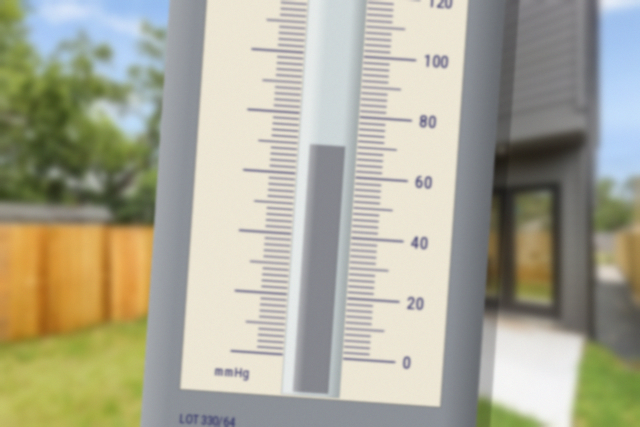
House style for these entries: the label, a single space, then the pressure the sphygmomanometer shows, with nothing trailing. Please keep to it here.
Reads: 70 mmHg
